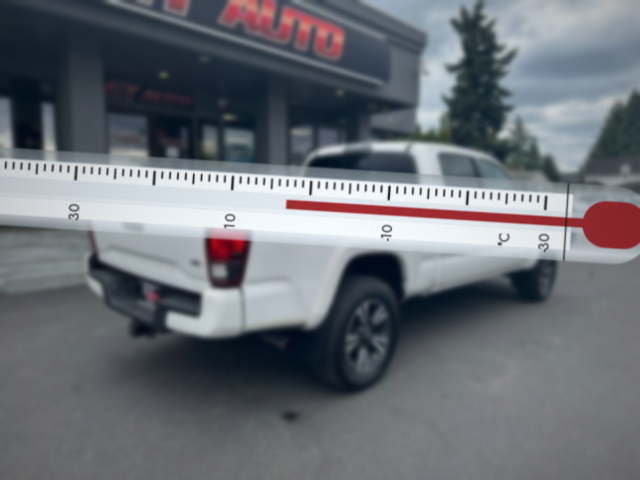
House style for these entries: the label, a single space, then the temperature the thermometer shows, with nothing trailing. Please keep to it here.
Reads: 3 °C
